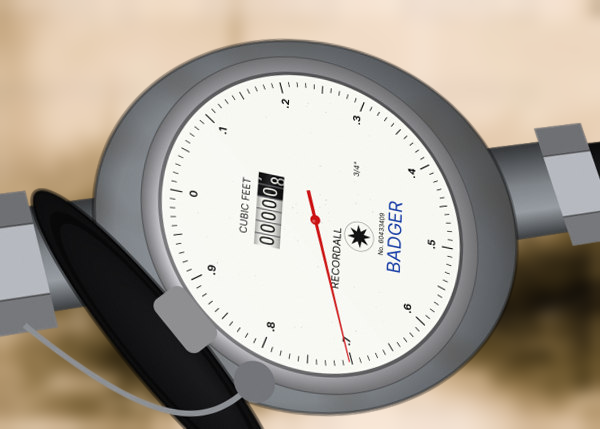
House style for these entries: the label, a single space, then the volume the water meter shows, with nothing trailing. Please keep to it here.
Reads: 7.70 ft³
